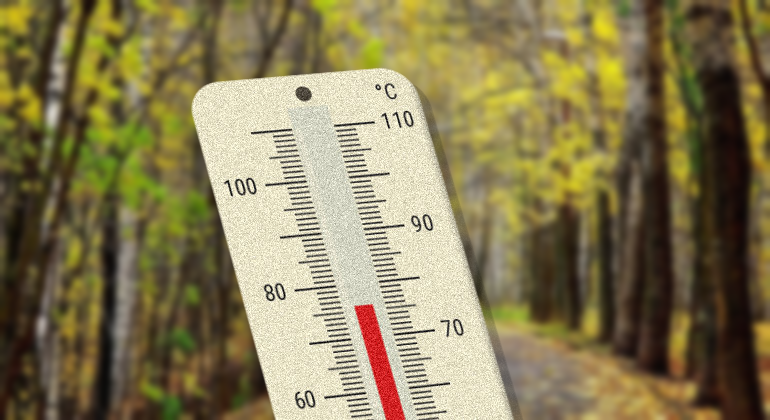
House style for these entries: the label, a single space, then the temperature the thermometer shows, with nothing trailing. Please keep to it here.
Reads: 76 °C
